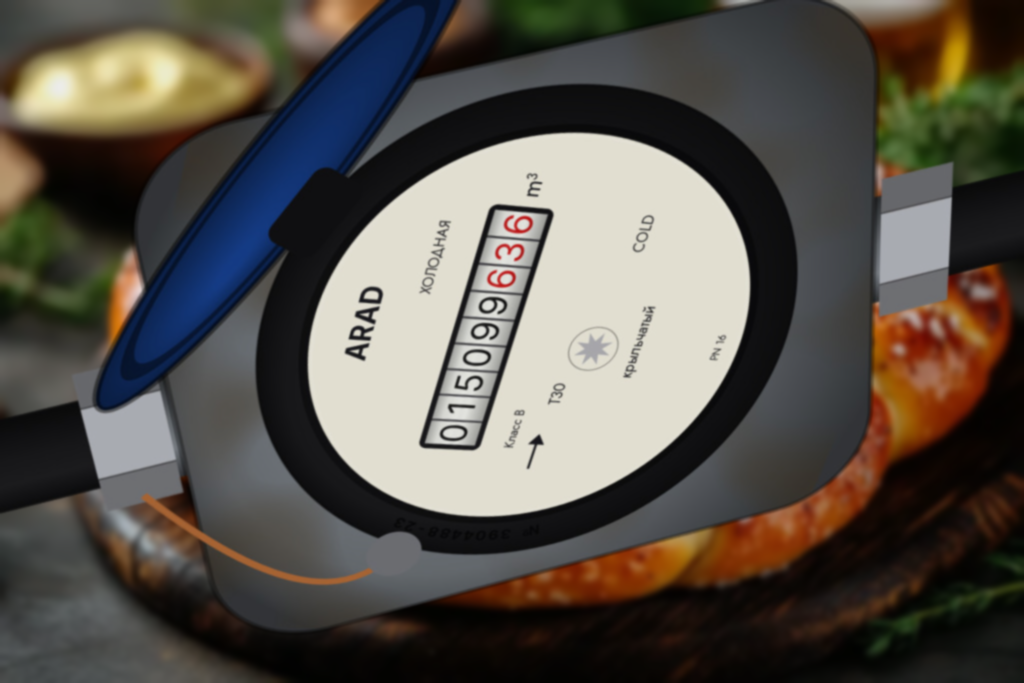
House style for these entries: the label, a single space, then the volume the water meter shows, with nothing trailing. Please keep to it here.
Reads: 15099.636 m³
